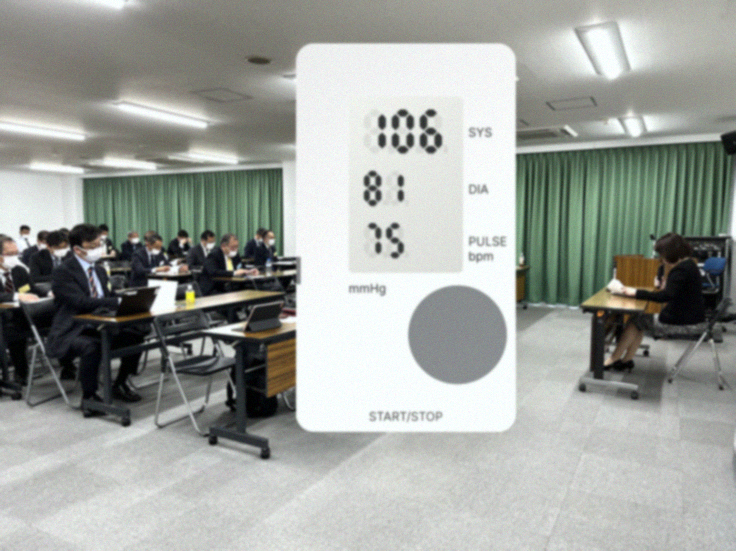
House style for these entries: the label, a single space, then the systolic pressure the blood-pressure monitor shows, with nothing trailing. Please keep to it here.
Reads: 106 mmHg
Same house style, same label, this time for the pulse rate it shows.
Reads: 75 bpm
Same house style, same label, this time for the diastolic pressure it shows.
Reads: 81 mmHg
